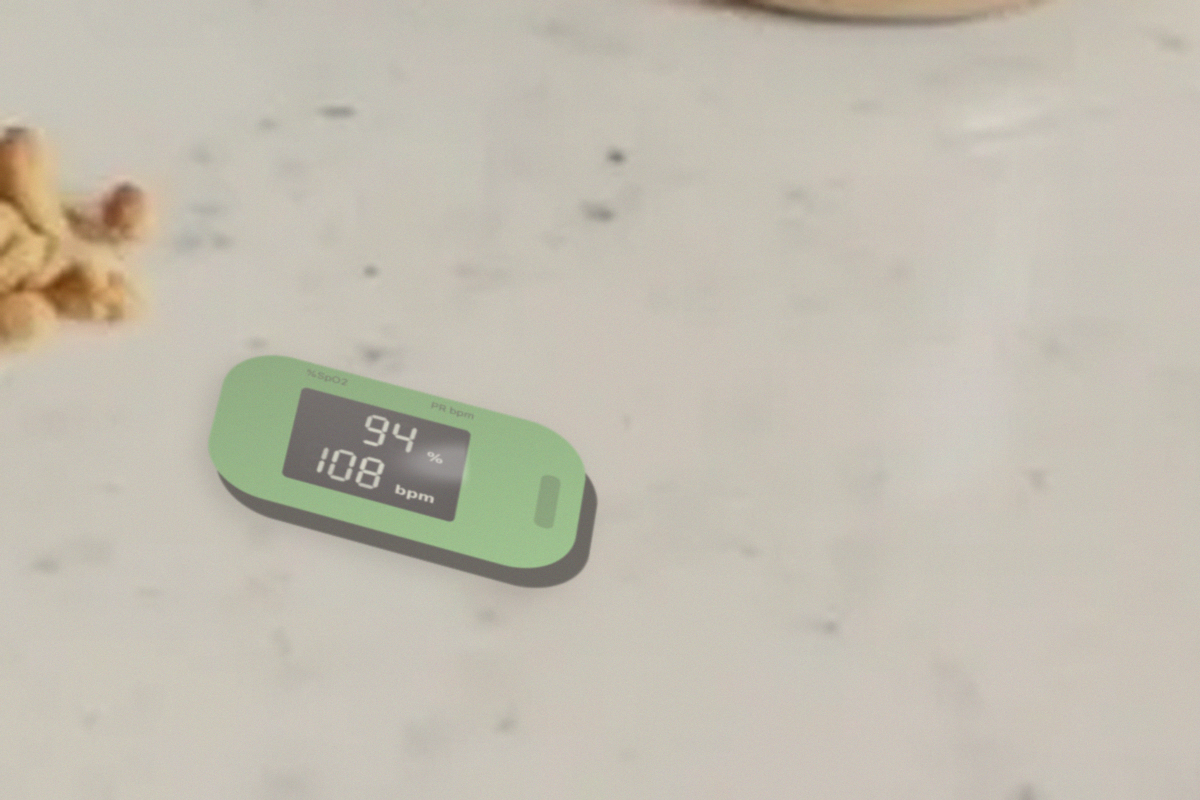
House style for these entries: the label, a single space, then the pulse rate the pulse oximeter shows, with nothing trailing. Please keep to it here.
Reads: 108 bpm
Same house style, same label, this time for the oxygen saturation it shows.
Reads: 94 %
